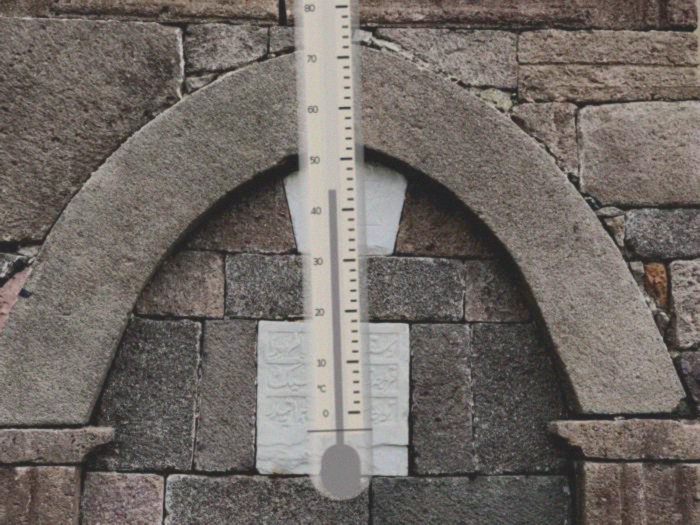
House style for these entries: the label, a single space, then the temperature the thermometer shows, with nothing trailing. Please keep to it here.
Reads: 44 °C
